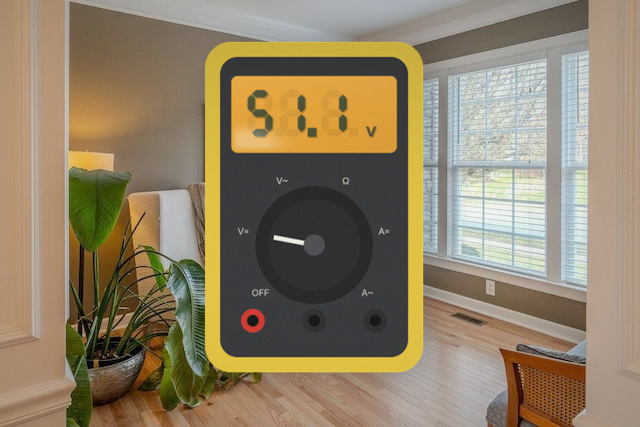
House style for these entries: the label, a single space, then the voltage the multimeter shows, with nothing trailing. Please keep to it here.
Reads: 51.1 V
